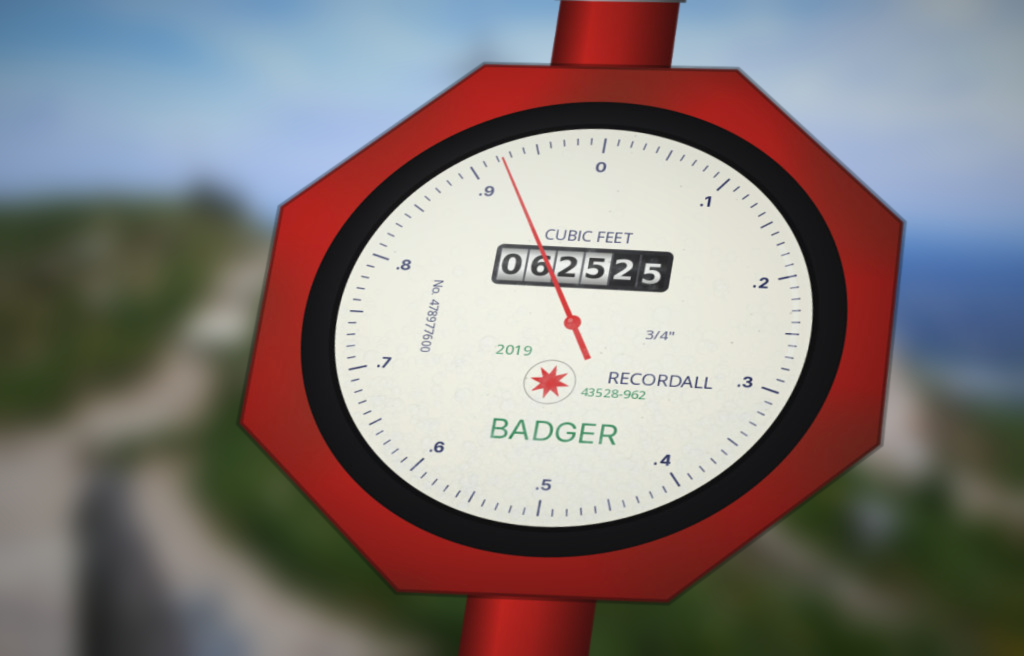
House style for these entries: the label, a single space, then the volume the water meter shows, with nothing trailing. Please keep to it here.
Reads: 62524.92 ft³
